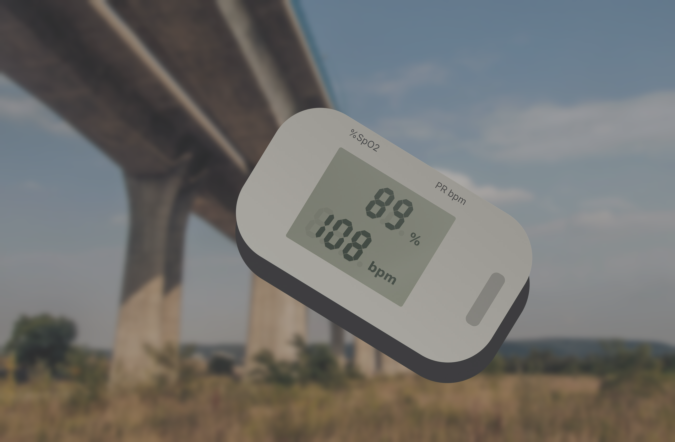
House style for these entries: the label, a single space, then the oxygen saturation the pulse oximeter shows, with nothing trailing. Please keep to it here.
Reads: 89 %
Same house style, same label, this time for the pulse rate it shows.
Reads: 108 bpm
